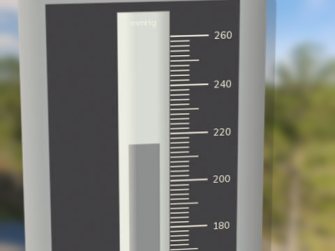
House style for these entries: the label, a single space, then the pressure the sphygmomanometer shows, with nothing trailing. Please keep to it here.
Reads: 216 mmHg
